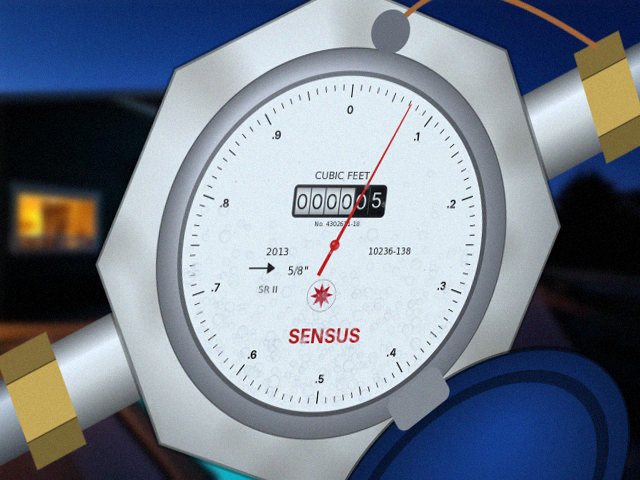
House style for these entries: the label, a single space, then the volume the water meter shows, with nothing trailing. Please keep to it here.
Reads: 5.07 ft³
